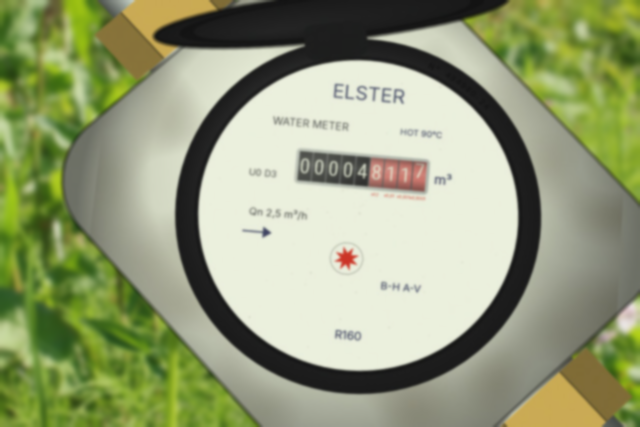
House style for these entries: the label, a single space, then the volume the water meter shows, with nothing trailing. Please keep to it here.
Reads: 4.8117 m³
